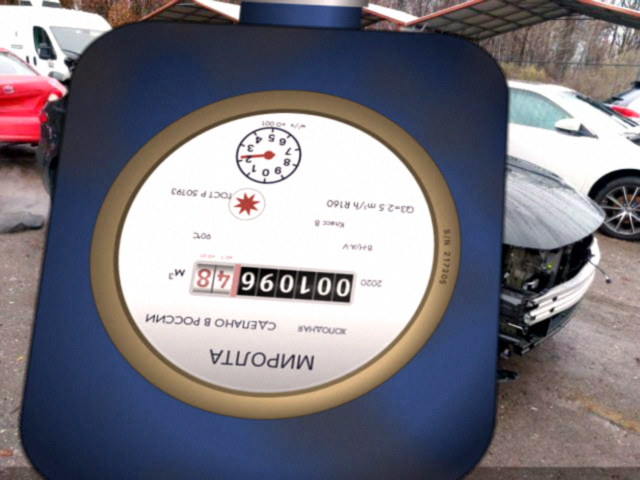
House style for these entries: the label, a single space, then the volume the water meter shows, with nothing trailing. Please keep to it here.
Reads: 1096.482 m³
